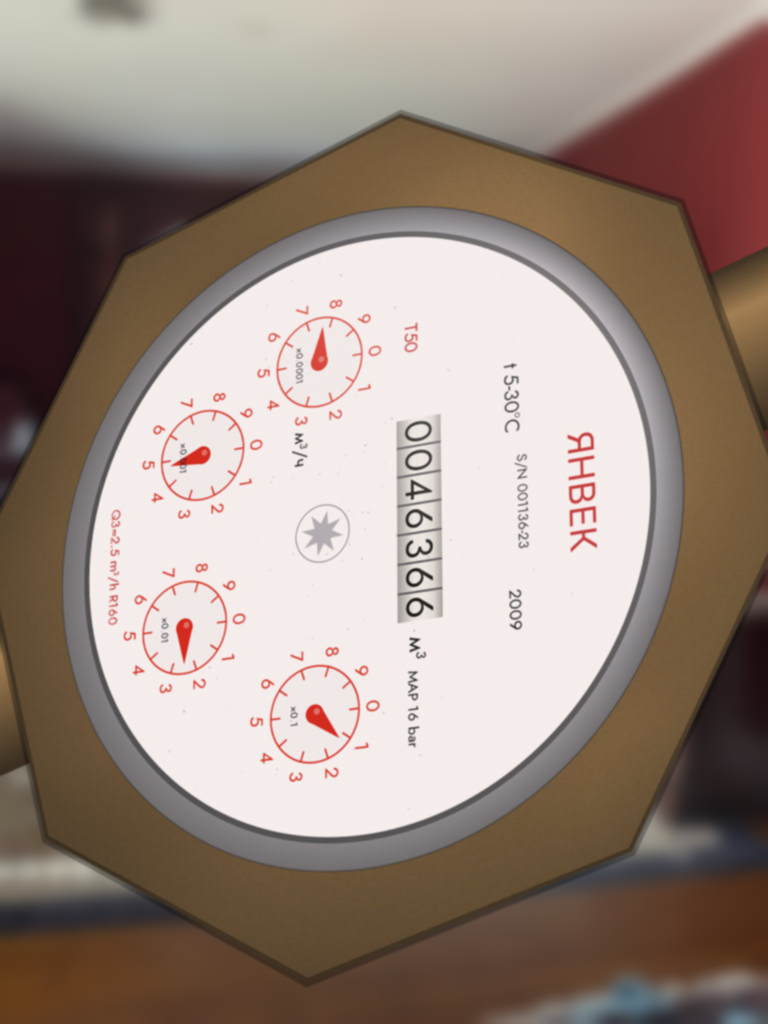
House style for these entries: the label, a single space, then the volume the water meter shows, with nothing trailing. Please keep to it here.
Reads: 46366.1247 m³
